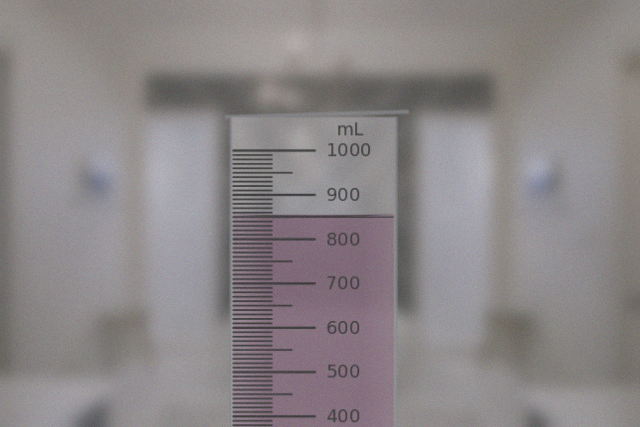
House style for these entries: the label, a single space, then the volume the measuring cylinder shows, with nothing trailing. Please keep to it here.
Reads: 850 mL
